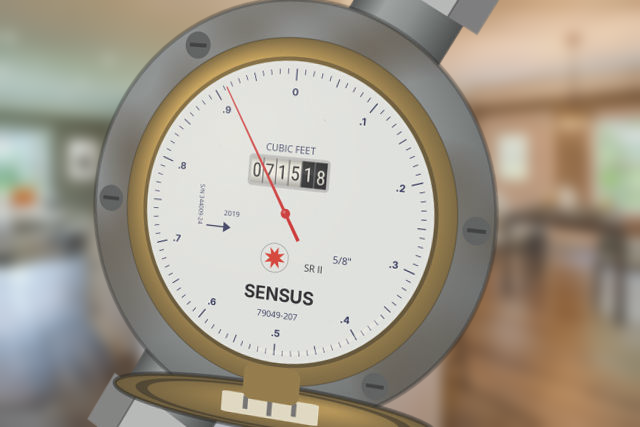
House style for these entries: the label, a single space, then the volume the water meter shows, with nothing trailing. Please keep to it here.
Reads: 71517.91 ft³
